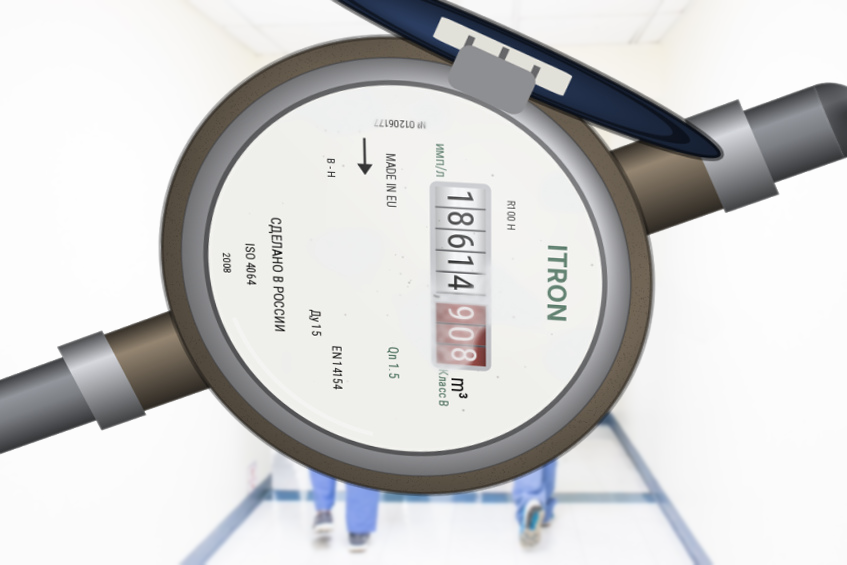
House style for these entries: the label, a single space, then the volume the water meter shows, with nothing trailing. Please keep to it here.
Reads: 18614.908 m³
